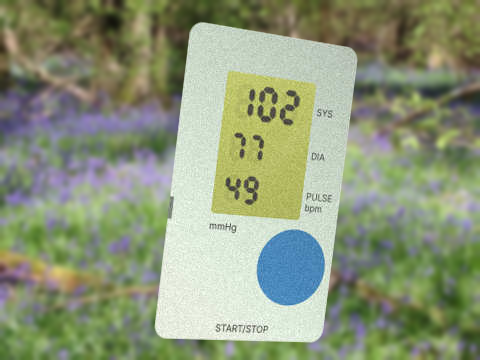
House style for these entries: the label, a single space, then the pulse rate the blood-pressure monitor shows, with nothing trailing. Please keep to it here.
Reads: 49 bpm
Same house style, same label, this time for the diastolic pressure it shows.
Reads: 77 mmHg
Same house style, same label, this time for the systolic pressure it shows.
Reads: 102 mmHg
